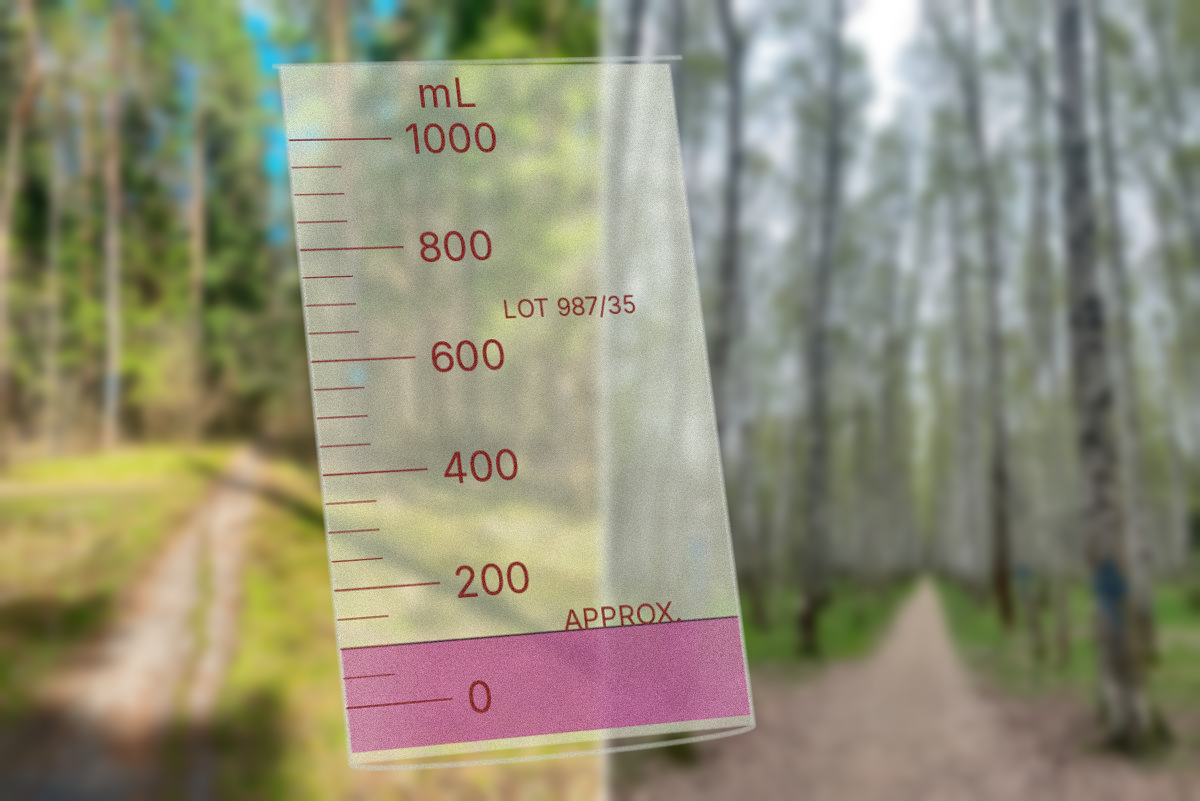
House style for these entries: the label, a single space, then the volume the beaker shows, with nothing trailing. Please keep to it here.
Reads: 100 mL
